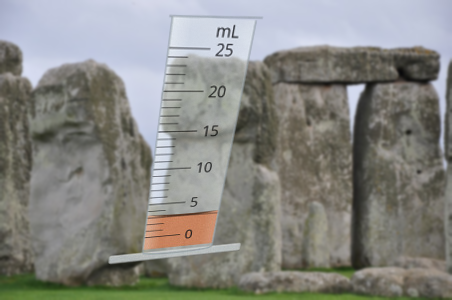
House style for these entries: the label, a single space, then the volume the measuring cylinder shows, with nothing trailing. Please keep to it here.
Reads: 3 mL
